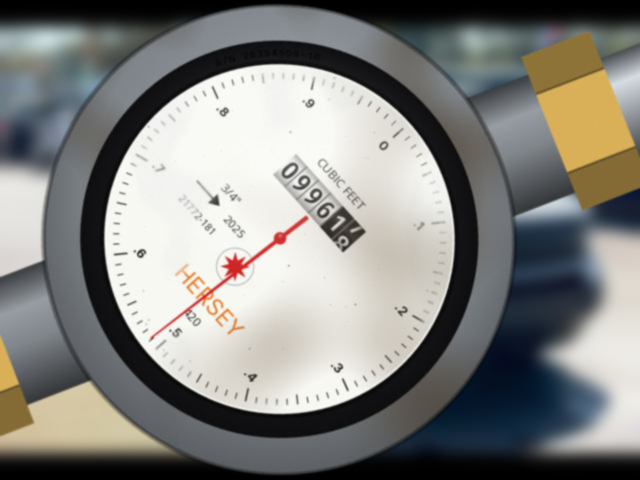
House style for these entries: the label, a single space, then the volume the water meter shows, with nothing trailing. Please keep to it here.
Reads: 99617.51 ft³
